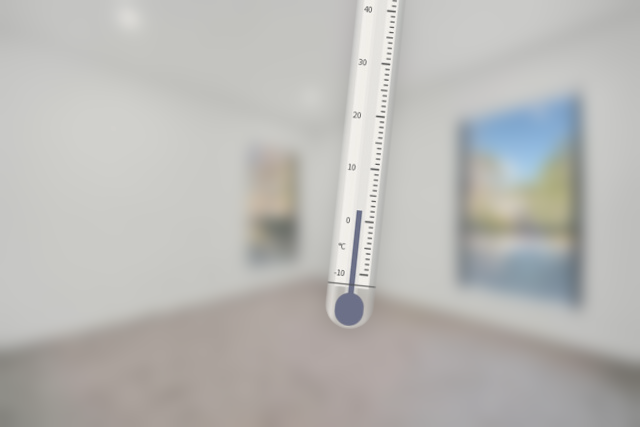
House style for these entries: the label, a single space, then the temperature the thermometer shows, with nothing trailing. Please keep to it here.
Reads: 2 °C
